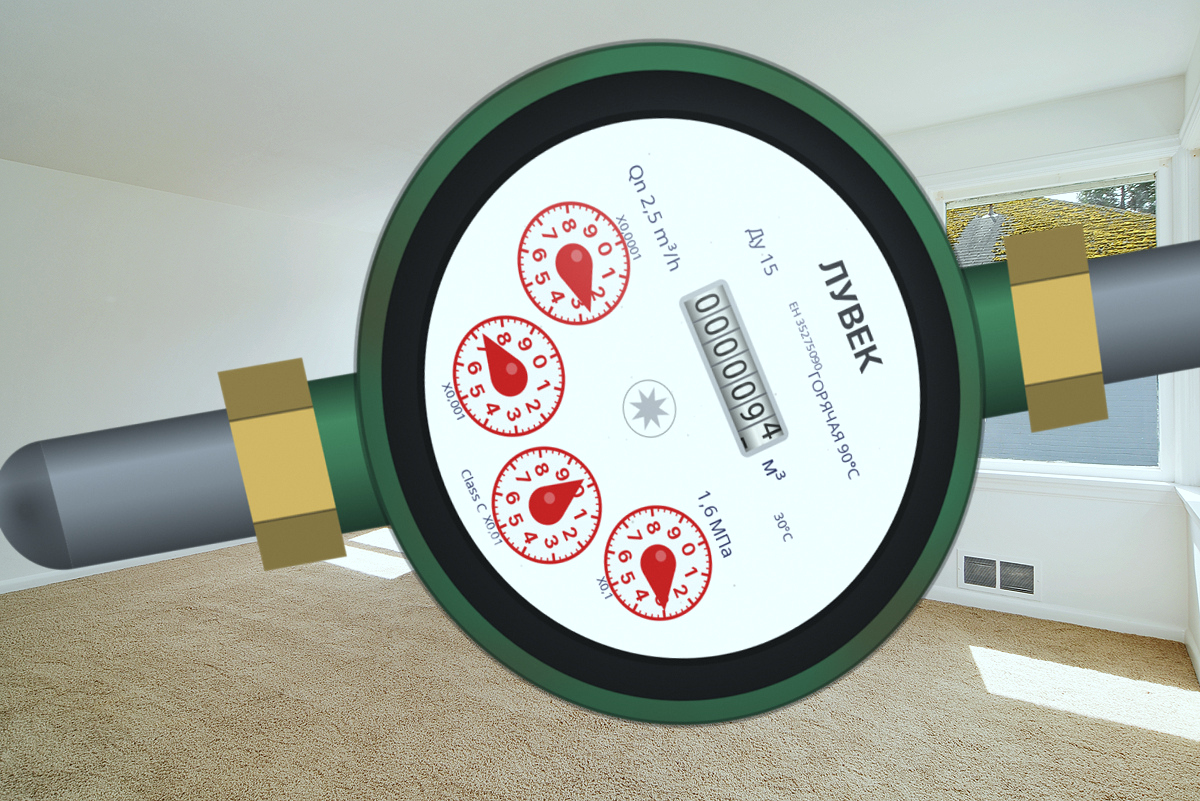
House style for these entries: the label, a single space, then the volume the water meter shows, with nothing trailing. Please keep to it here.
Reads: 94.2972 m³
